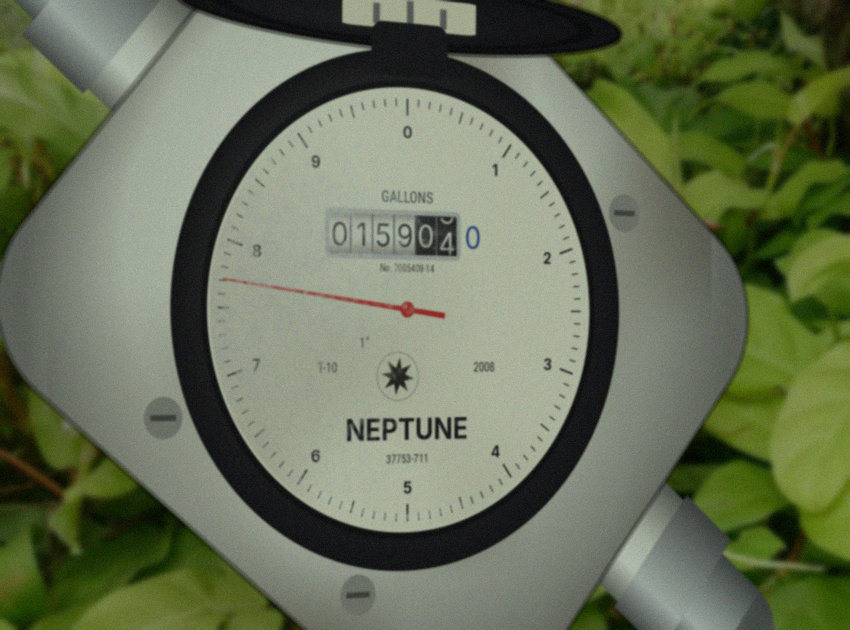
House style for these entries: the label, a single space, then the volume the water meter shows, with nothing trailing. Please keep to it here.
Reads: 159037.7 gal
